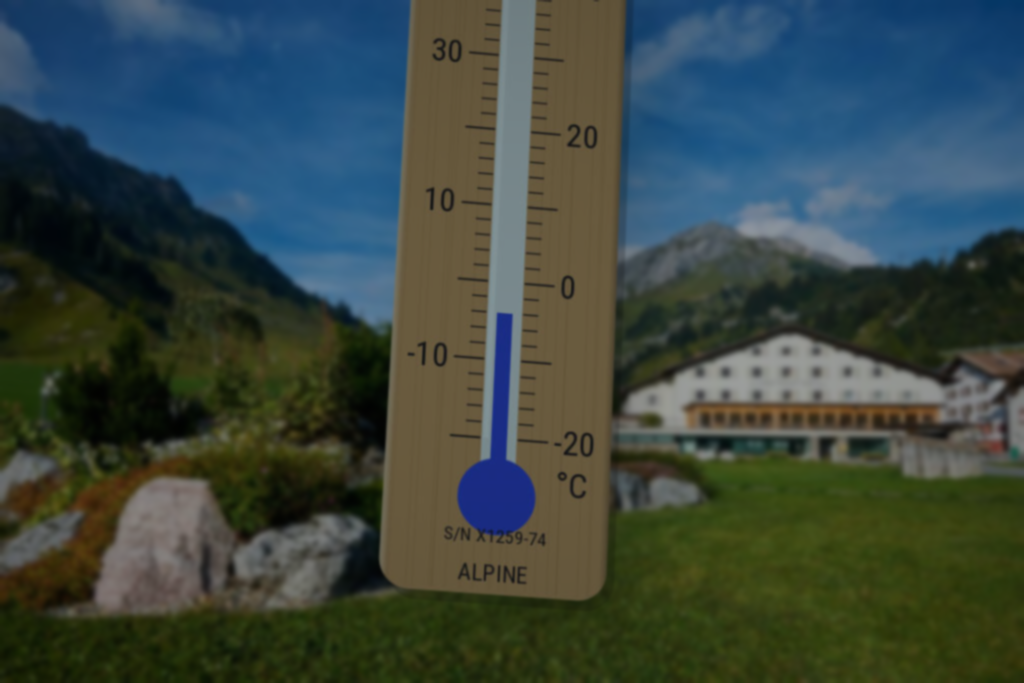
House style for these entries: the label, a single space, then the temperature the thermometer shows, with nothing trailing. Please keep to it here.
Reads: -4 °C
